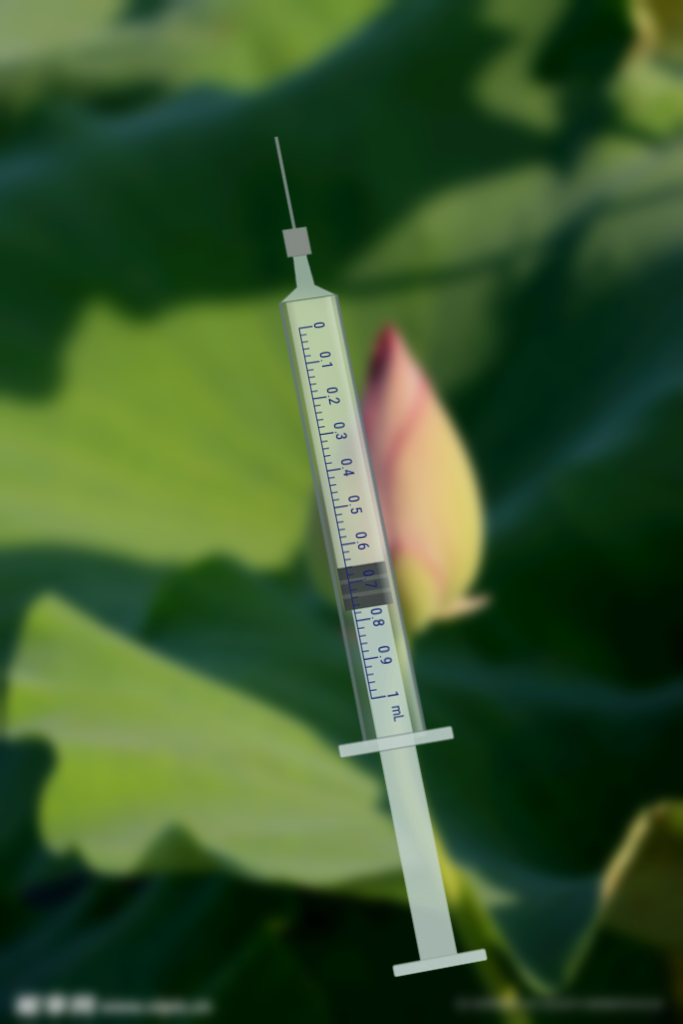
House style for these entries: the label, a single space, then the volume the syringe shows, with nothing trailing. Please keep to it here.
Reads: 0.66 mL
